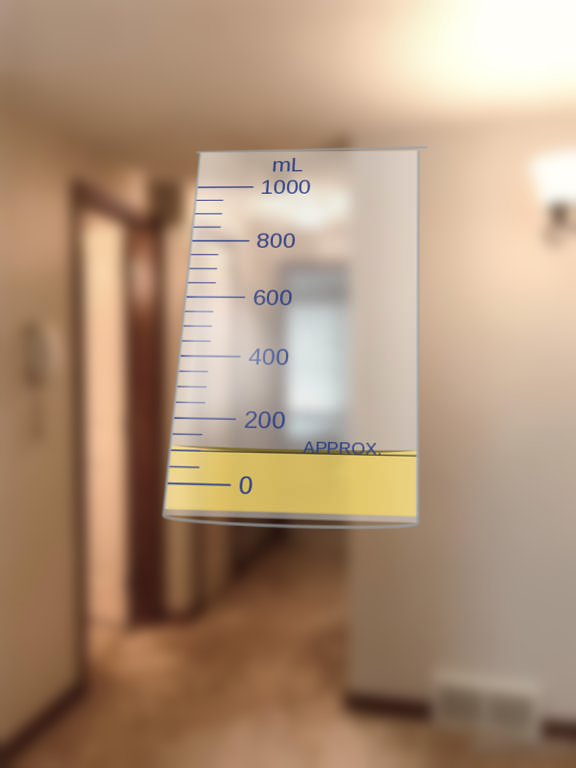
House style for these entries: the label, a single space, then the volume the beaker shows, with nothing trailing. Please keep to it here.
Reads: 100 mL
